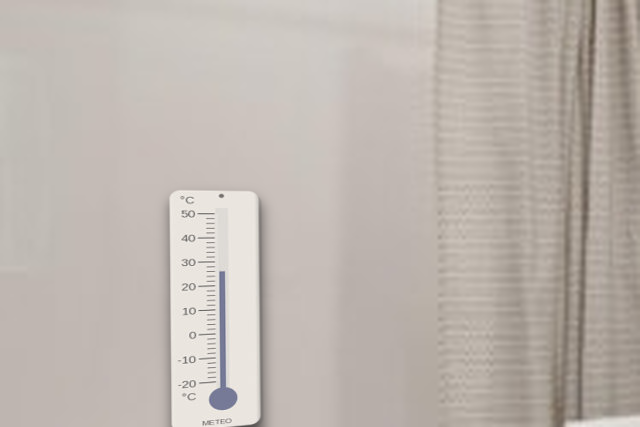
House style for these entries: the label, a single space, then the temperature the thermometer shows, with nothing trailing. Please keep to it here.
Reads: 26 °C
